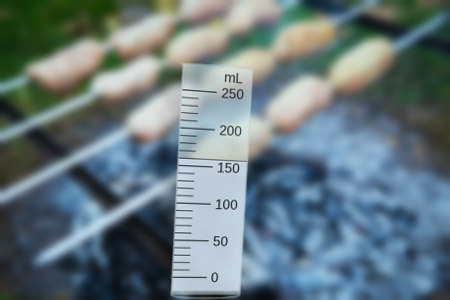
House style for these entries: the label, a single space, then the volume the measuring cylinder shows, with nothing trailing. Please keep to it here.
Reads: 160 mL
